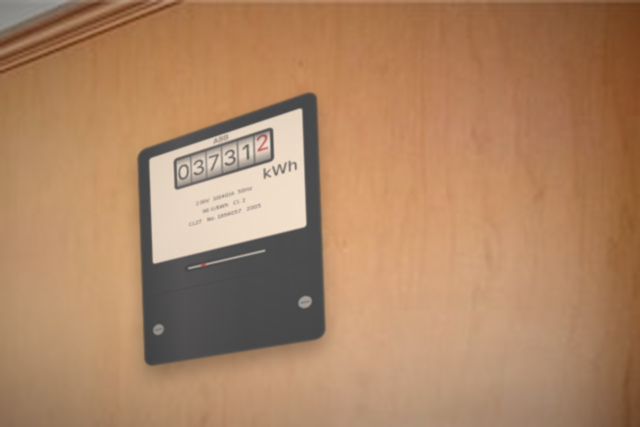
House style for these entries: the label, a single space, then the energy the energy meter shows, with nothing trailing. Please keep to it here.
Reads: 3731.2 kWh
